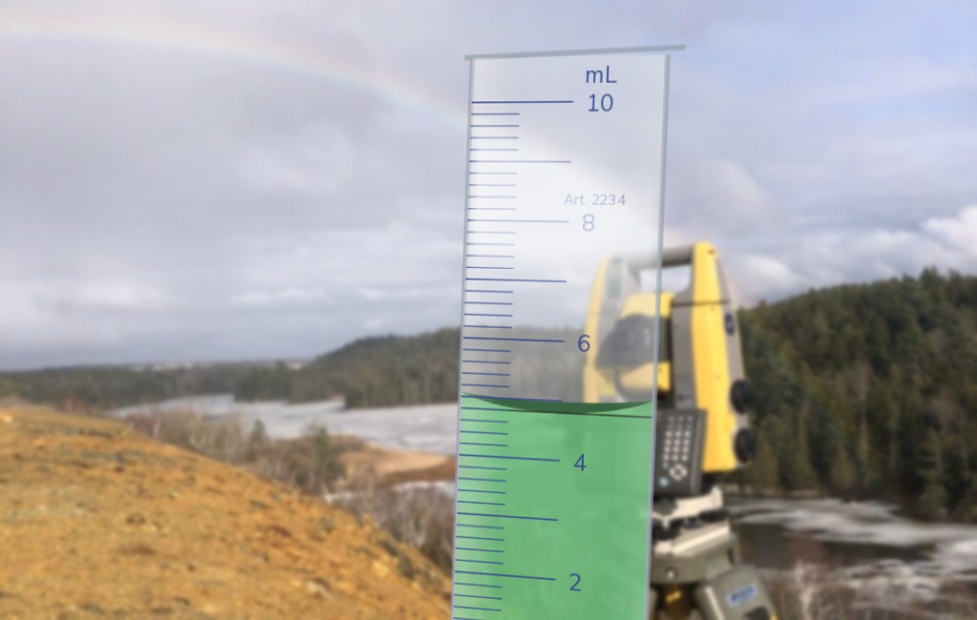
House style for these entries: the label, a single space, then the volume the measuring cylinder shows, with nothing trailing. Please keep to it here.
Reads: 4.8 mL
